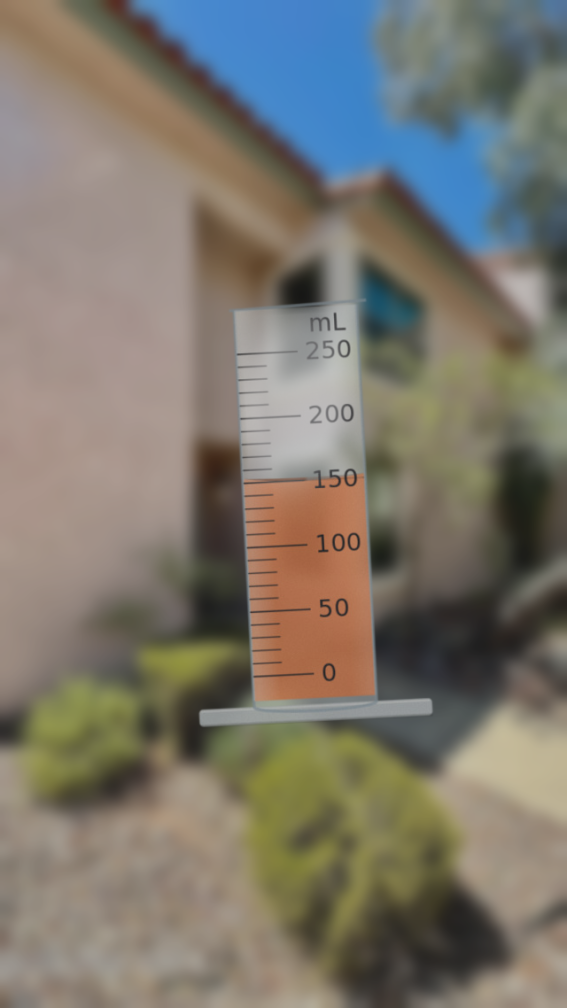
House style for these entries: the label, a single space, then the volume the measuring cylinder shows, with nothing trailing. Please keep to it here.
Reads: 150 mL
